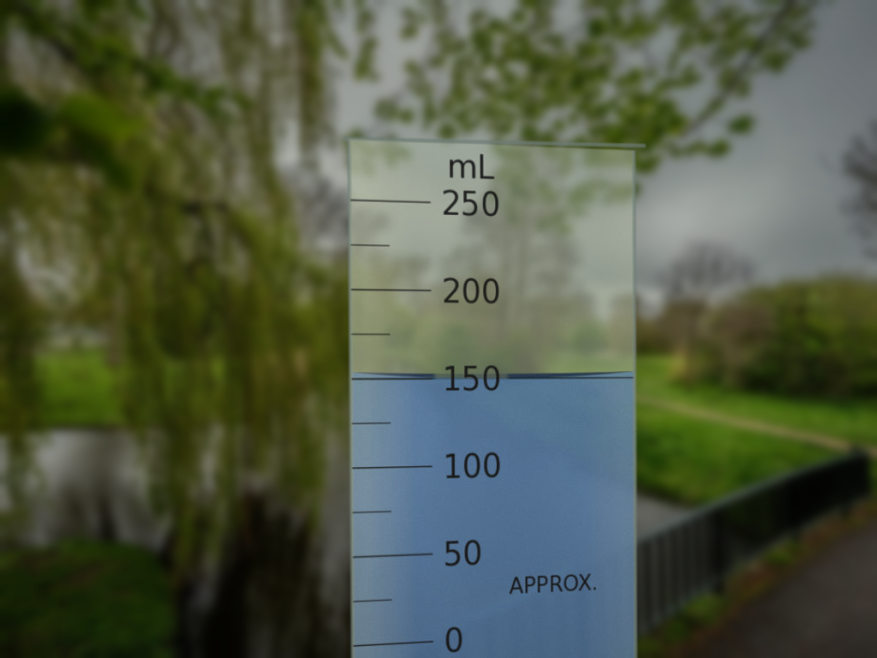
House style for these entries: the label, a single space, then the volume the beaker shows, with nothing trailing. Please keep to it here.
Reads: 150 mL
